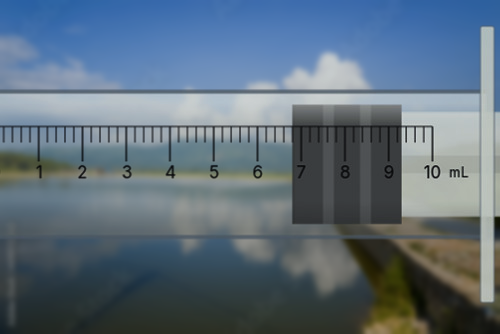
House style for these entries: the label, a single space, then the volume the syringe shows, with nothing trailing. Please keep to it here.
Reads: 6.8 mL
